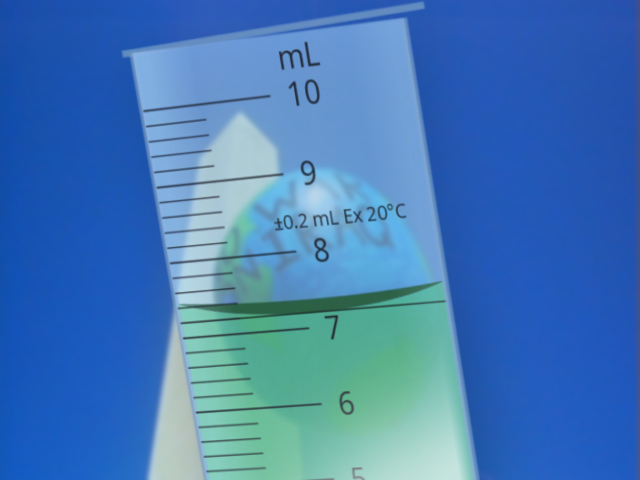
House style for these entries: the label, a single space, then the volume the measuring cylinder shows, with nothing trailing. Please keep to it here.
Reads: 7.2 mL
